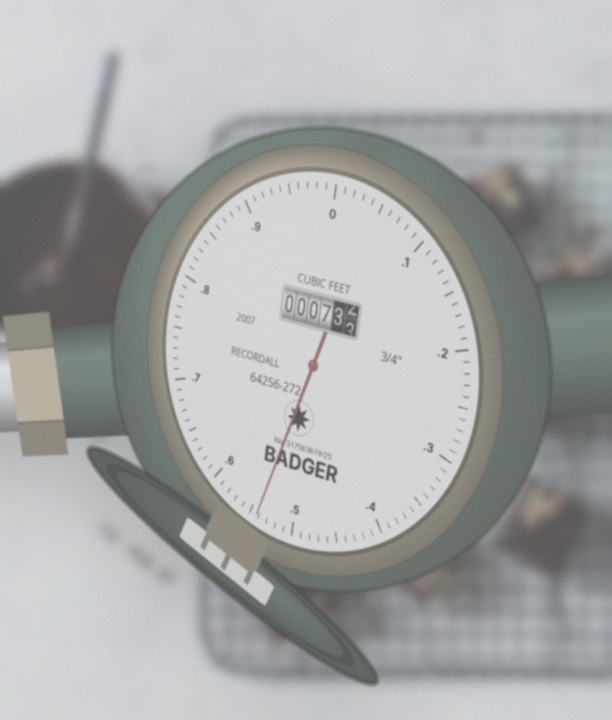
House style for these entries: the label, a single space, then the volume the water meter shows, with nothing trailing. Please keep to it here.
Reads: 732.54 ft³
